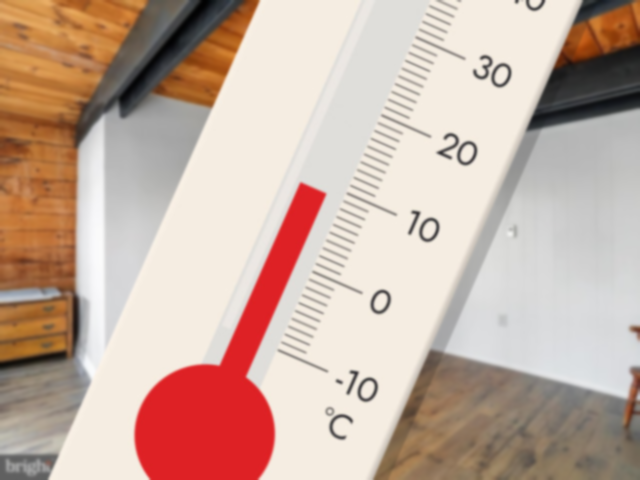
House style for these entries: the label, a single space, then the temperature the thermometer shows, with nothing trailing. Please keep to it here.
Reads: 9 °C
